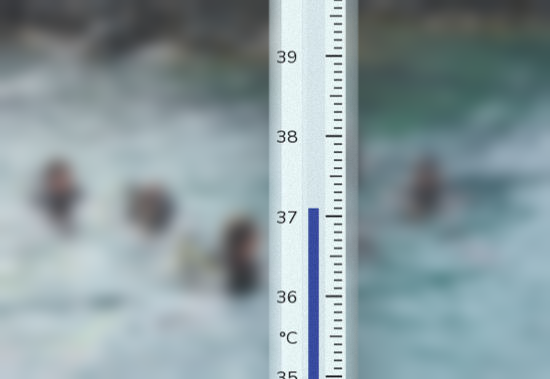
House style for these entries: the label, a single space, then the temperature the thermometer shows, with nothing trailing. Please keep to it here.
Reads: 37.1 °C
